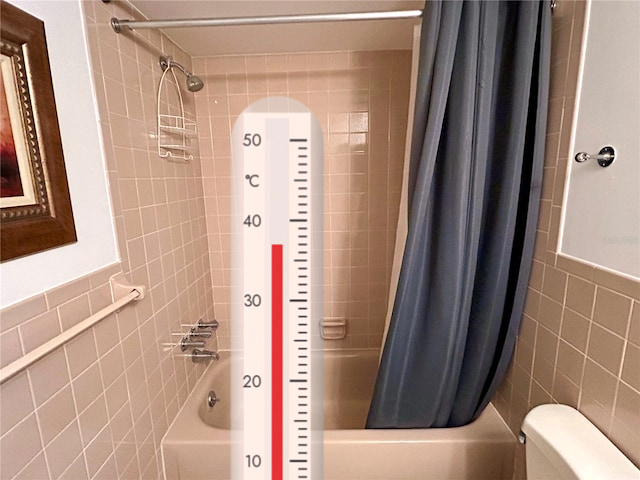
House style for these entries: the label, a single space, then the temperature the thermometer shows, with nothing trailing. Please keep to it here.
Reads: 37 °C
